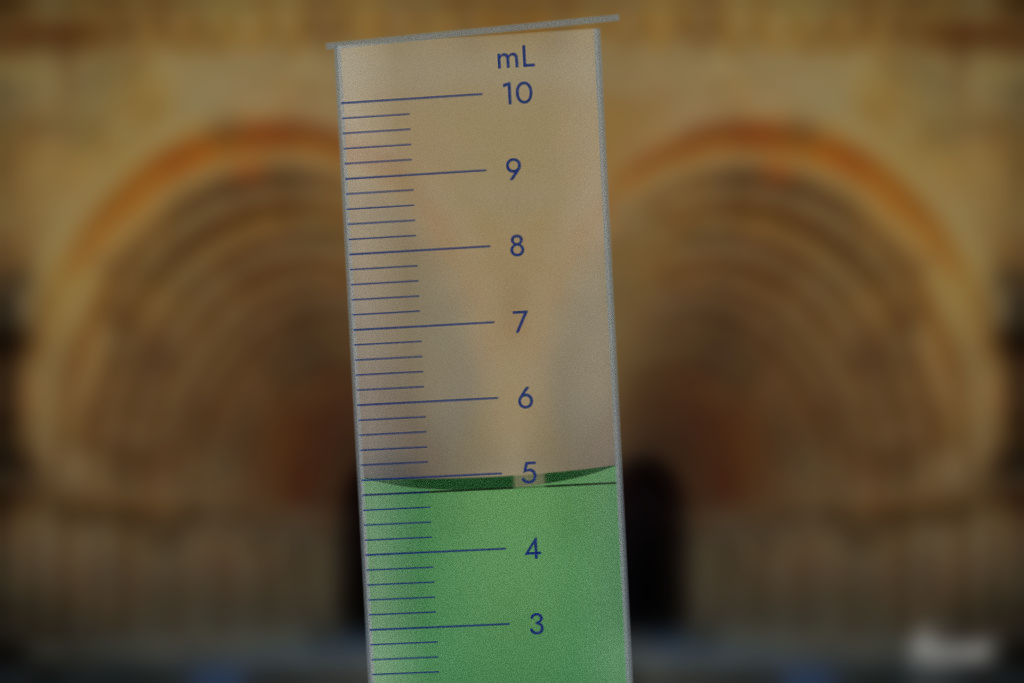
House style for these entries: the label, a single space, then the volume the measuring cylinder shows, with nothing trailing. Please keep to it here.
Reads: 4.8 mL
